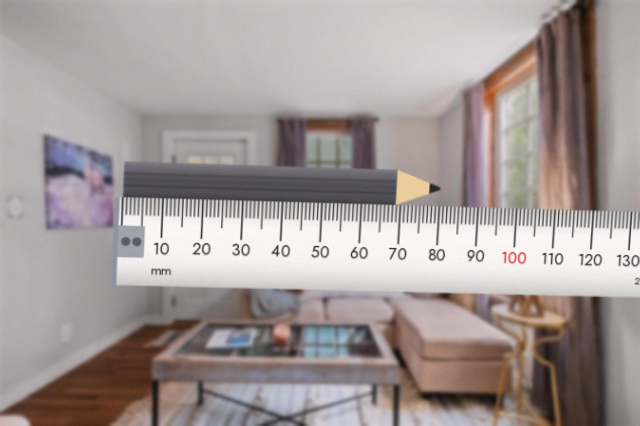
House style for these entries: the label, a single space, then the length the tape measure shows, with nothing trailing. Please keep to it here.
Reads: 80 mm
